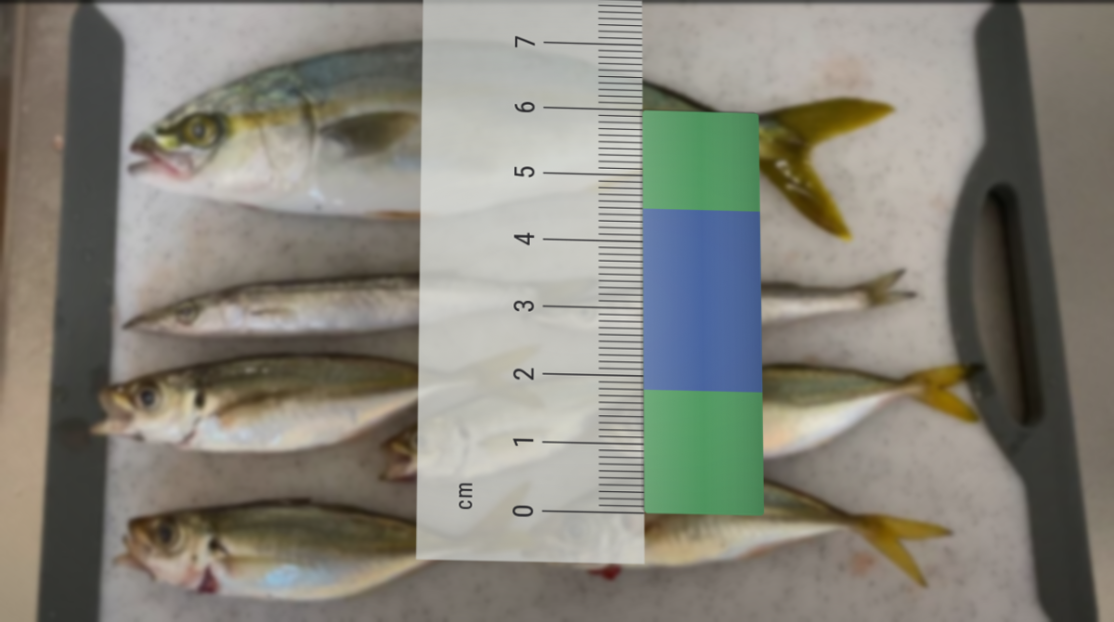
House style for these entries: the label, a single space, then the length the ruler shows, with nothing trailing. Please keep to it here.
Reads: 6 cm
